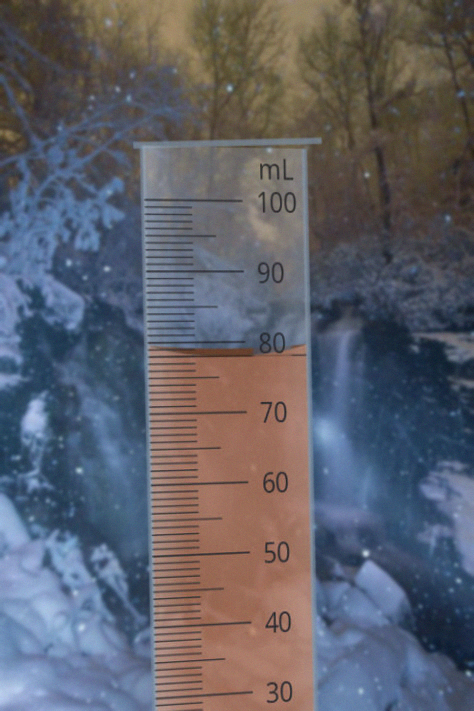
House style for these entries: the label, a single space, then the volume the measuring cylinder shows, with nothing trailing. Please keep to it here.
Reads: 78 mL
